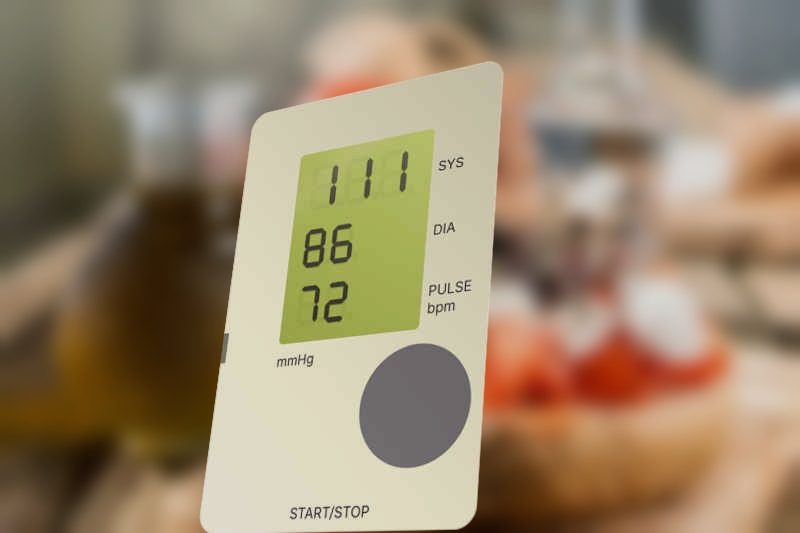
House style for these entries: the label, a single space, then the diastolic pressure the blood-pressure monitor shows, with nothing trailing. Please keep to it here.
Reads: 86 mmHg
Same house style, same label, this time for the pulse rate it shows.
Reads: 72 bpm
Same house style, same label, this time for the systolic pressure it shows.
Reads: 111 mmHg
